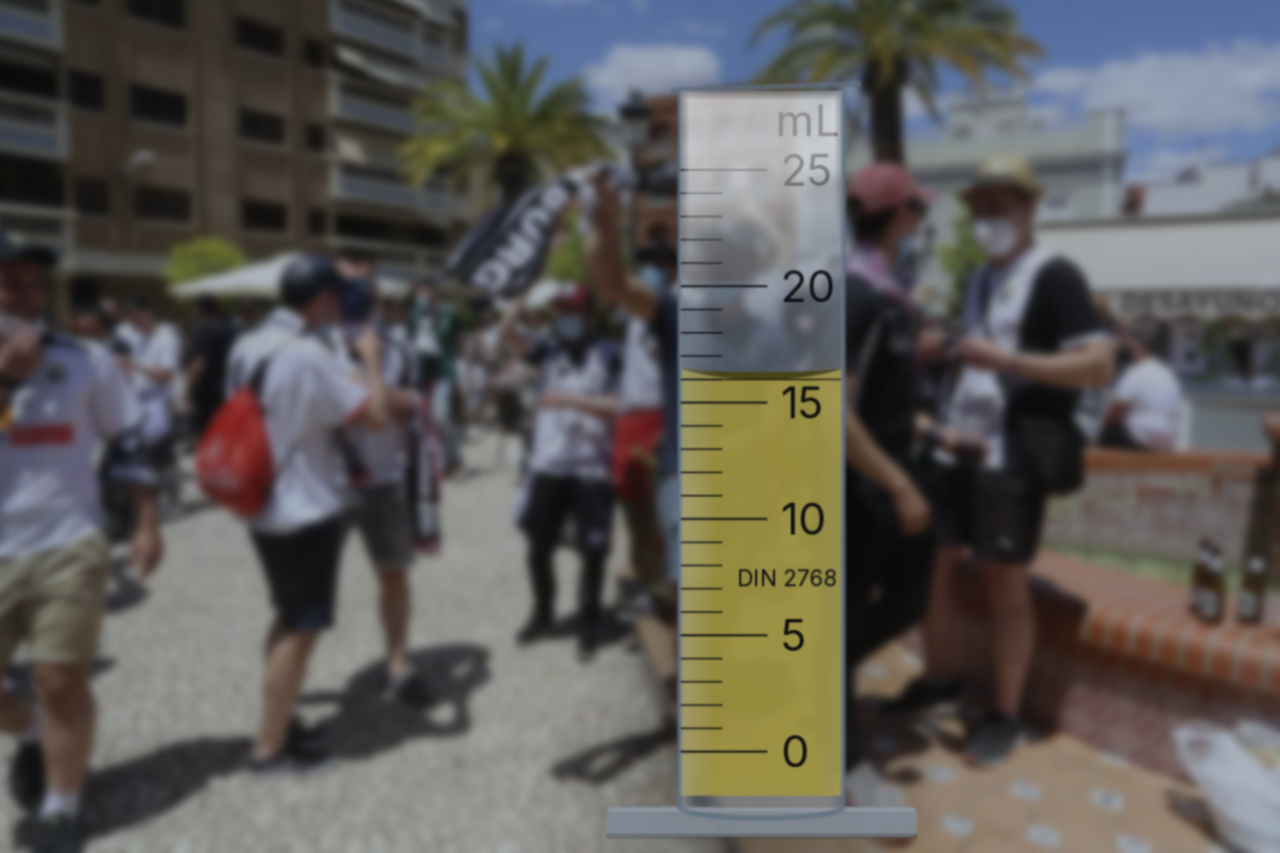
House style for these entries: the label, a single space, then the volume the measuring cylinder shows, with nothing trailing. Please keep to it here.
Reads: 16 mL
